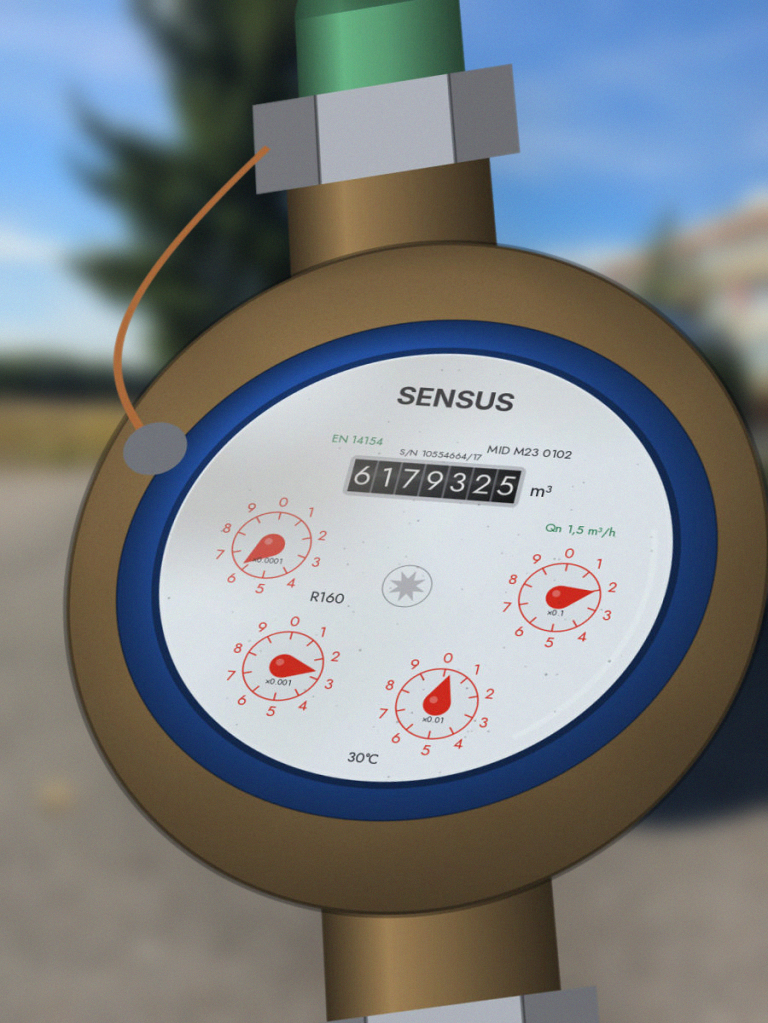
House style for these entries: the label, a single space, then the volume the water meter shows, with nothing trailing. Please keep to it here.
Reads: 6179325.2026 m³
